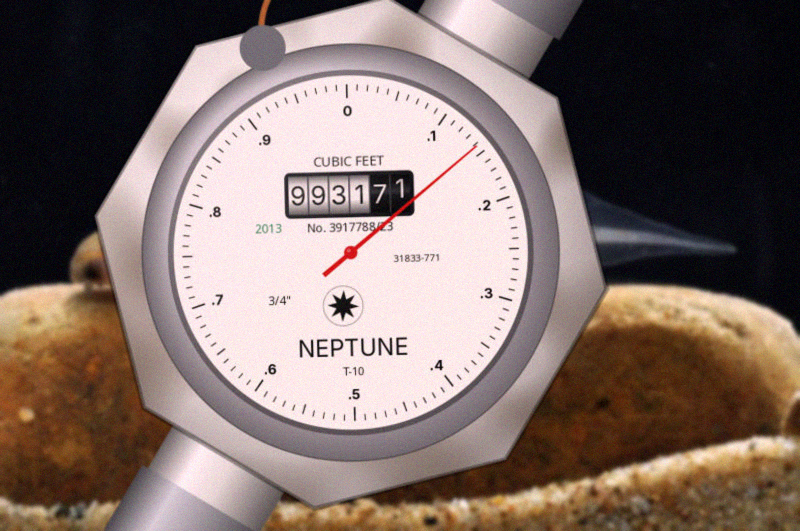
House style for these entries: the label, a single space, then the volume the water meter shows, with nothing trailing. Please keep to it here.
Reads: 993171.14 ft³
